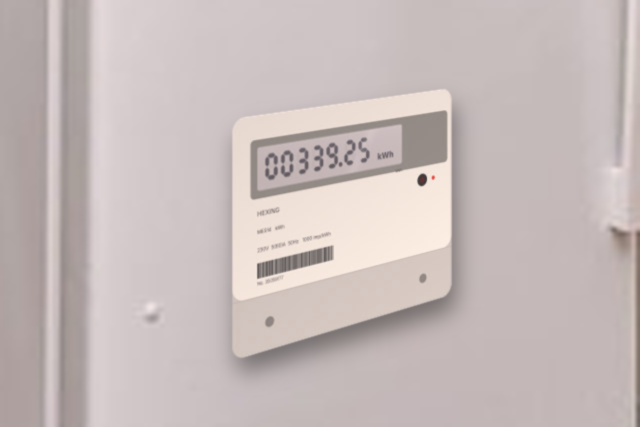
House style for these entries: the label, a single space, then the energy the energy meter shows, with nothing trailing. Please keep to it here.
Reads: 339.25 kWh
